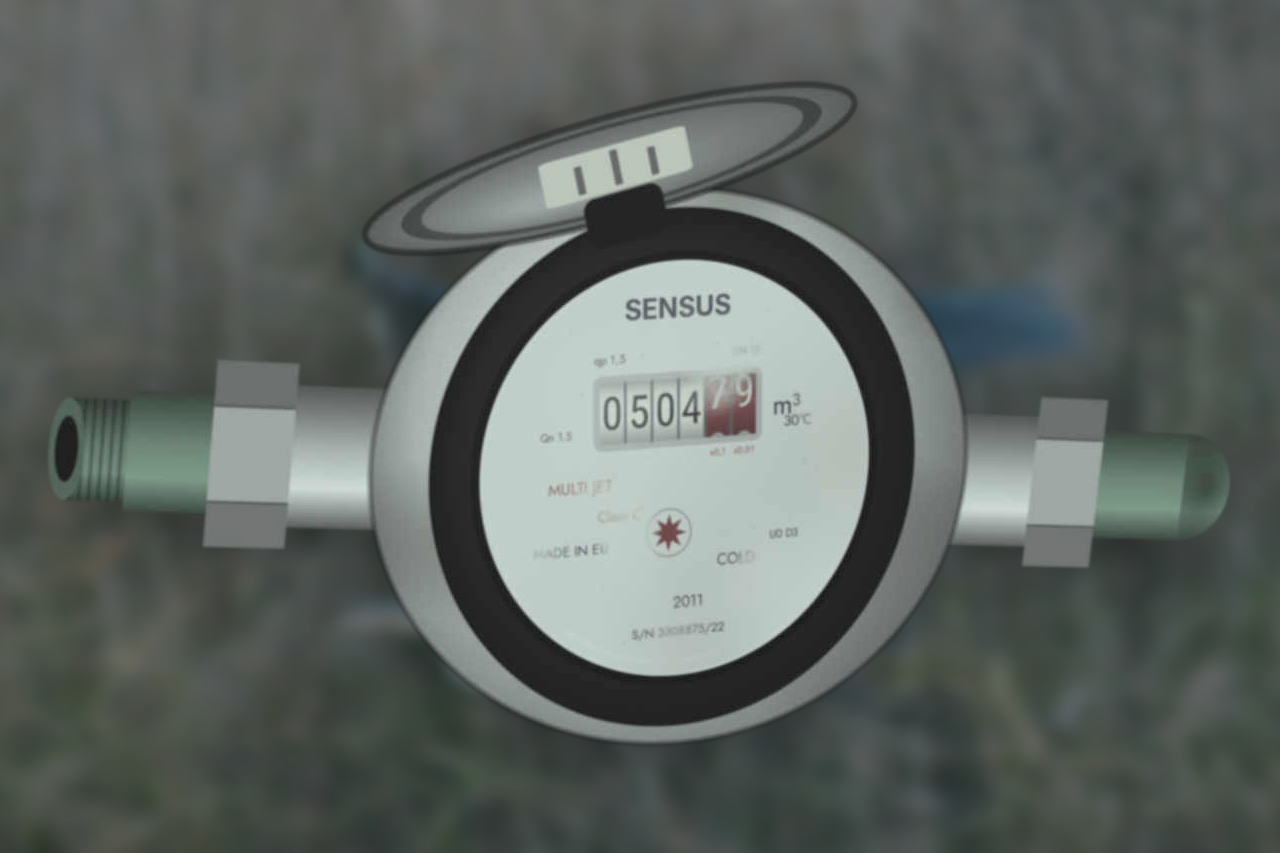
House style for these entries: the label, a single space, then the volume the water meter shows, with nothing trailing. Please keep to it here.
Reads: 504.79 m³
